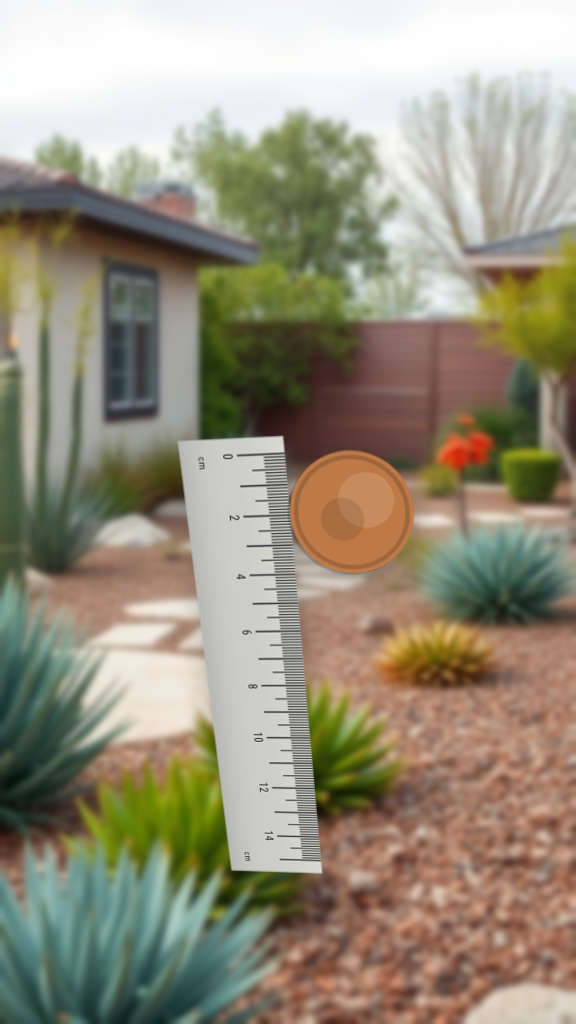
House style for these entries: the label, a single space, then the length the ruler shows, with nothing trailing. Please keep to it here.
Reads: 4 cm
